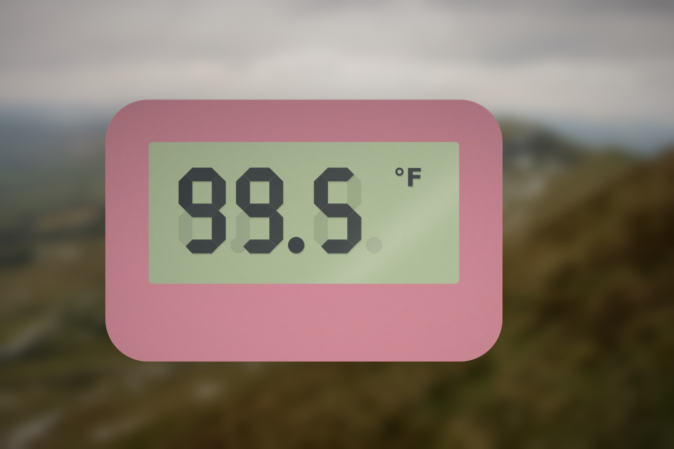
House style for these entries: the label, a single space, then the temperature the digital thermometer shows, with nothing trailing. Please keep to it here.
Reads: 99.5 °F
